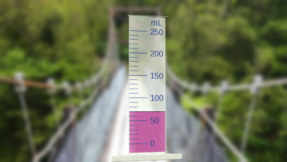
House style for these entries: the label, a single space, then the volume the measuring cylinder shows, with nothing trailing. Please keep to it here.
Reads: 70 mL
